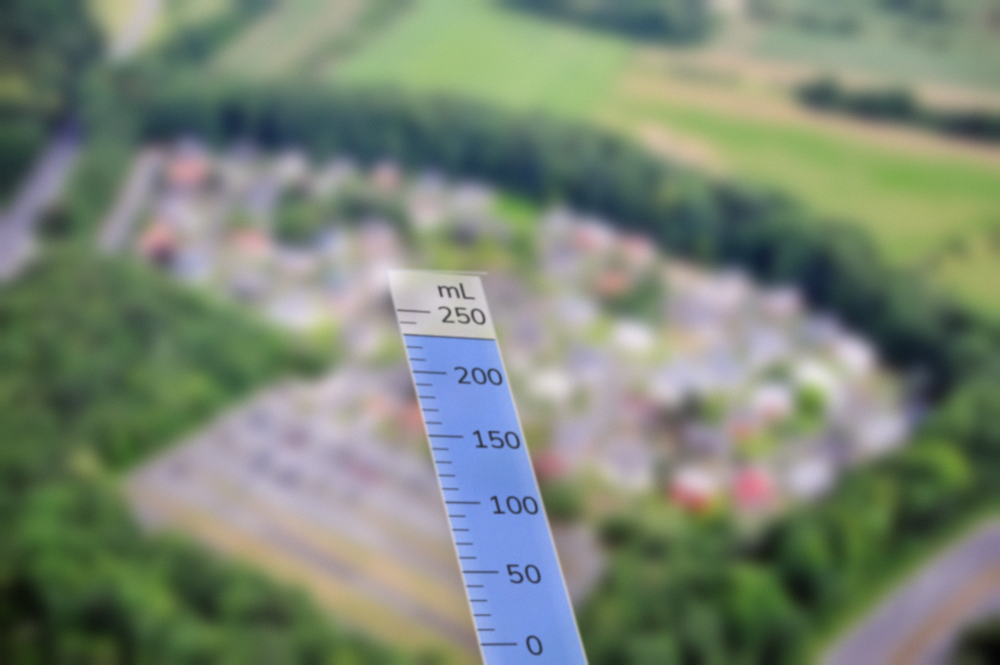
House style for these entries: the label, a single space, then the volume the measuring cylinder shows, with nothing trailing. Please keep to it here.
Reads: 230 mL
